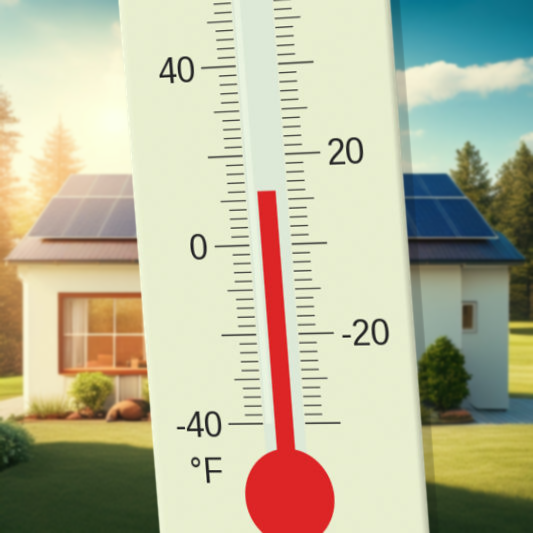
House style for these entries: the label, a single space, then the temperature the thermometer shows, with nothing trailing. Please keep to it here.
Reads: 12 °F
